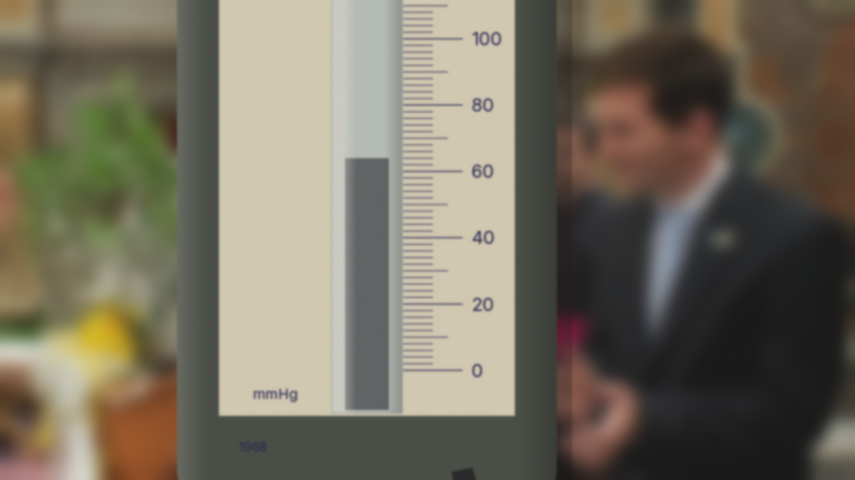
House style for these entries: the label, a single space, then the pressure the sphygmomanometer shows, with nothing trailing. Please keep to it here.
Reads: 64 mmHg
